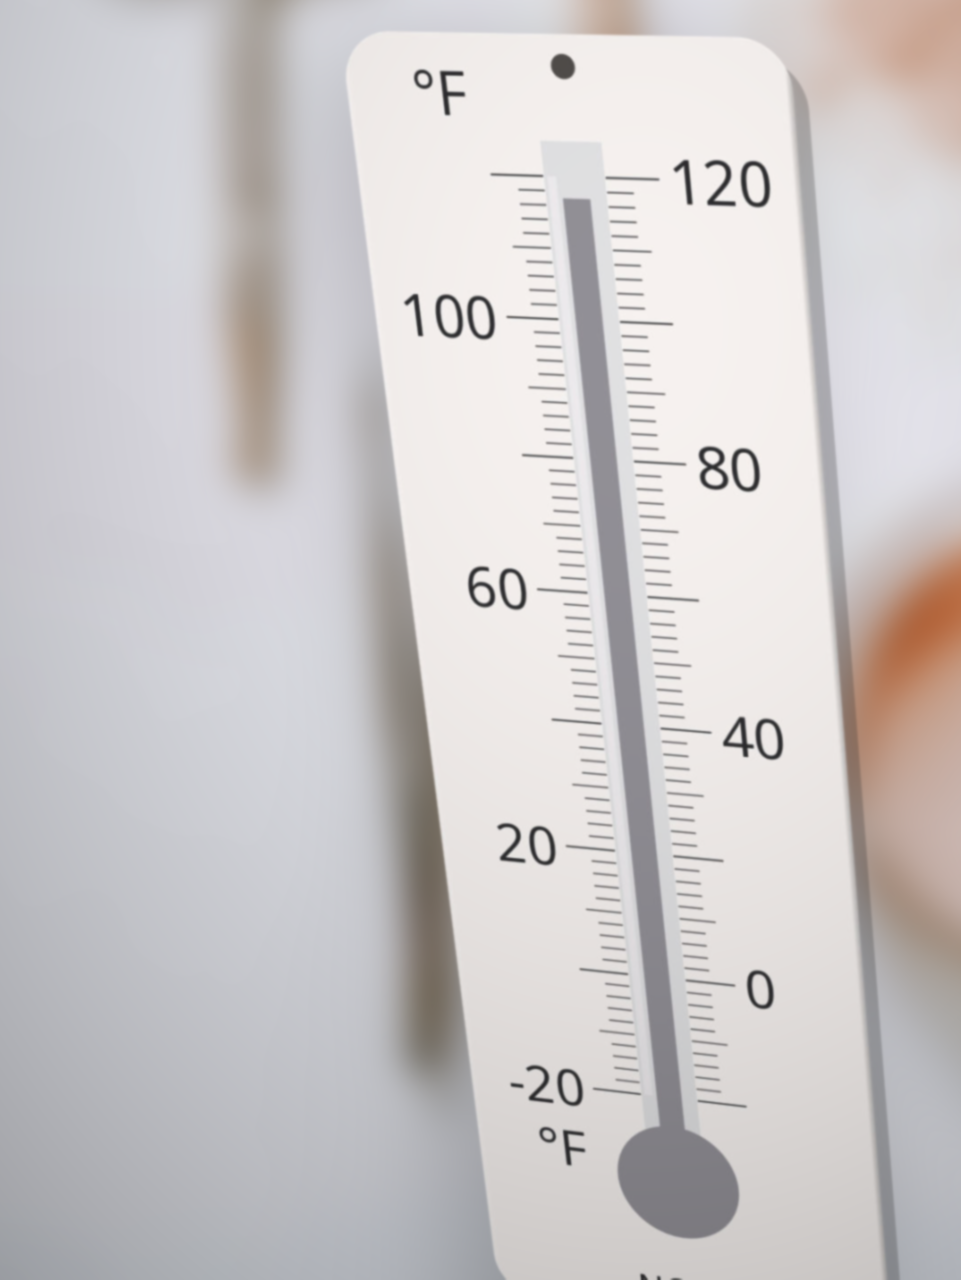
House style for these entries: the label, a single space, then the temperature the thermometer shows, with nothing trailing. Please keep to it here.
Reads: 117 °F
